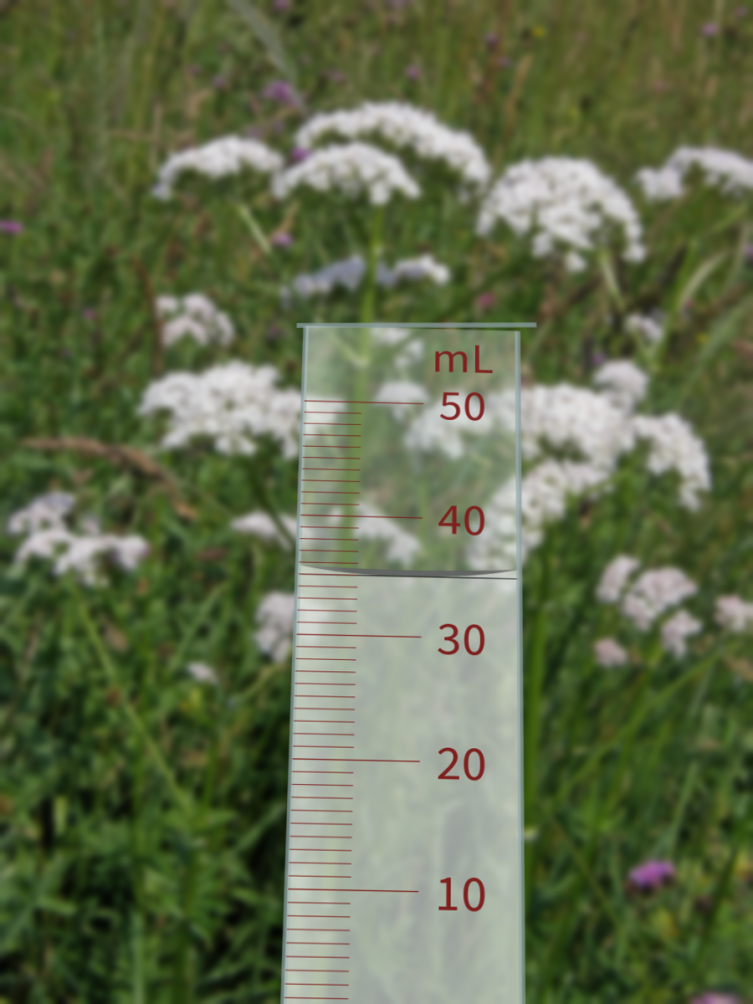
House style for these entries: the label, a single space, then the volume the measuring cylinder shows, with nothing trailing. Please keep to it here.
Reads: 35 mL
